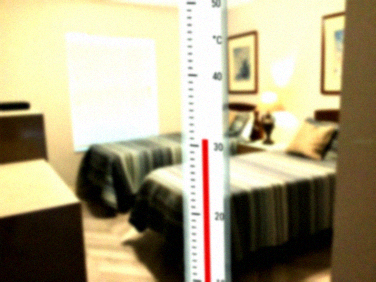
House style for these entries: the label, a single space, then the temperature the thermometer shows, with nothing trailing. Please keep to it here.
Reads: 31 °C
